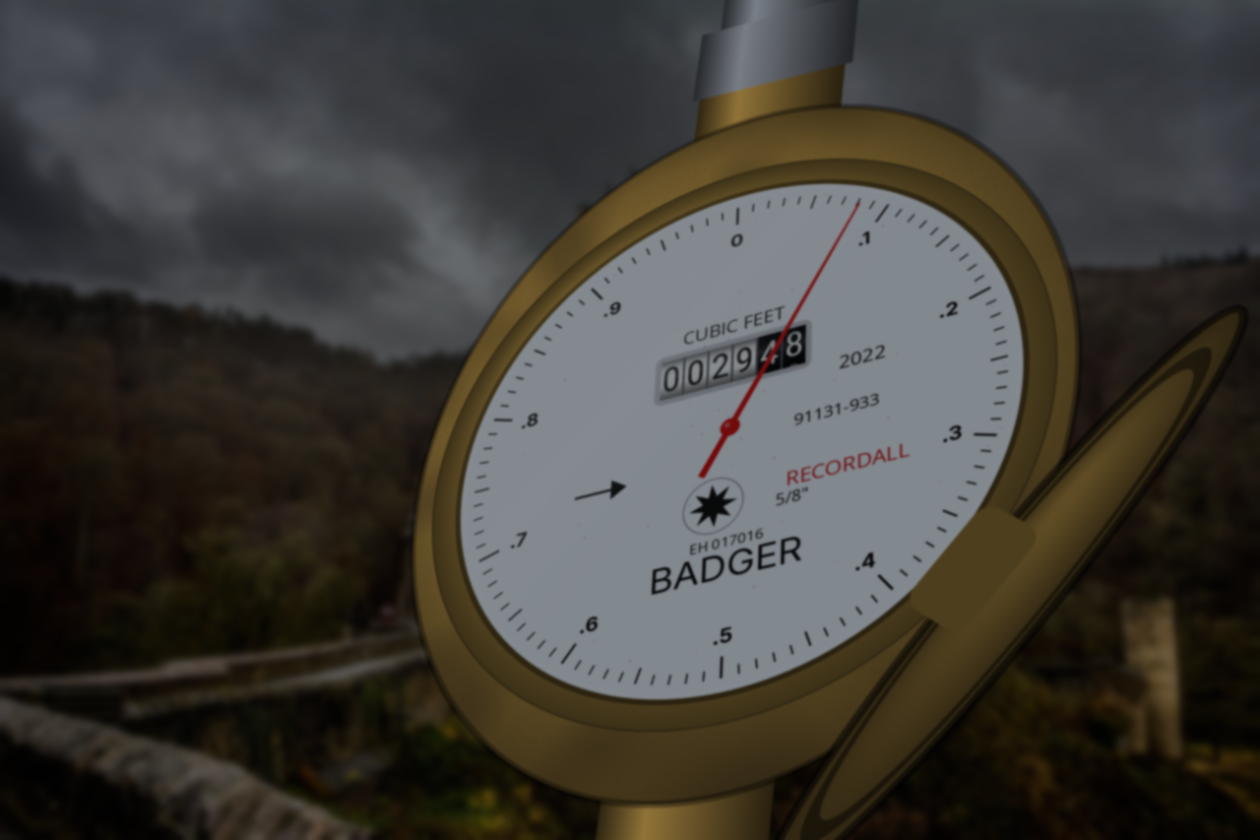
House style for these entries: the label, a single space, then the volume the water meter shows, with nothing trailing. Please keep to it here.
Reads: 2948.08 ft³
